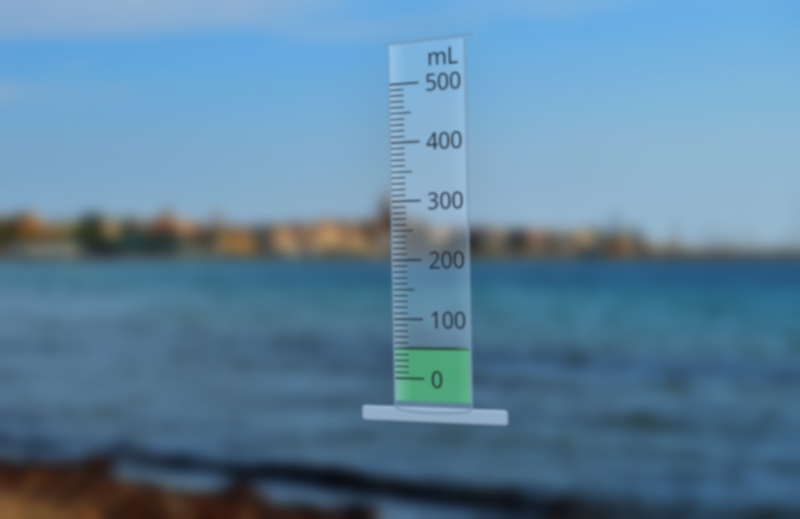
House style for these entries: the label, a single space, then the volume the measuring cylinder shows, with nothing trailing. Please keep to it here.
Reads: 50 mL
